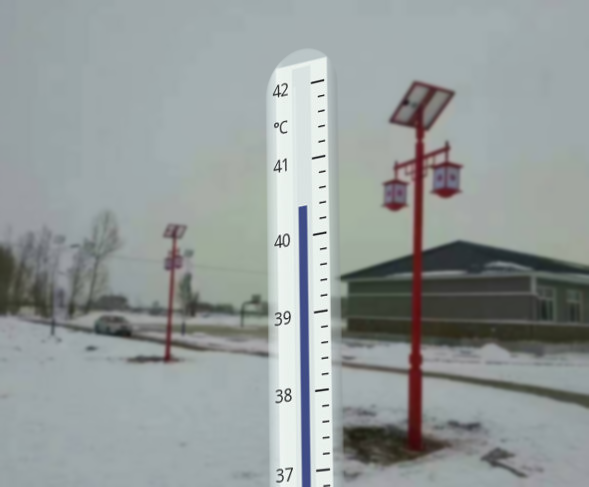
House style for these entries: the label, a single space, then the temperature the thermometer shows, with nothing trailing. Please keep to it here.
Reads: 40.4 °C
